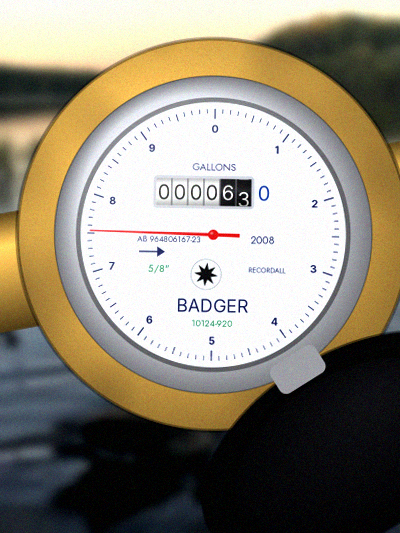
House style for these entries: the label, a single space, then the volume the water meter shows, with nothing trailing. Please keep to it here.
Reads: 627.5 gal
